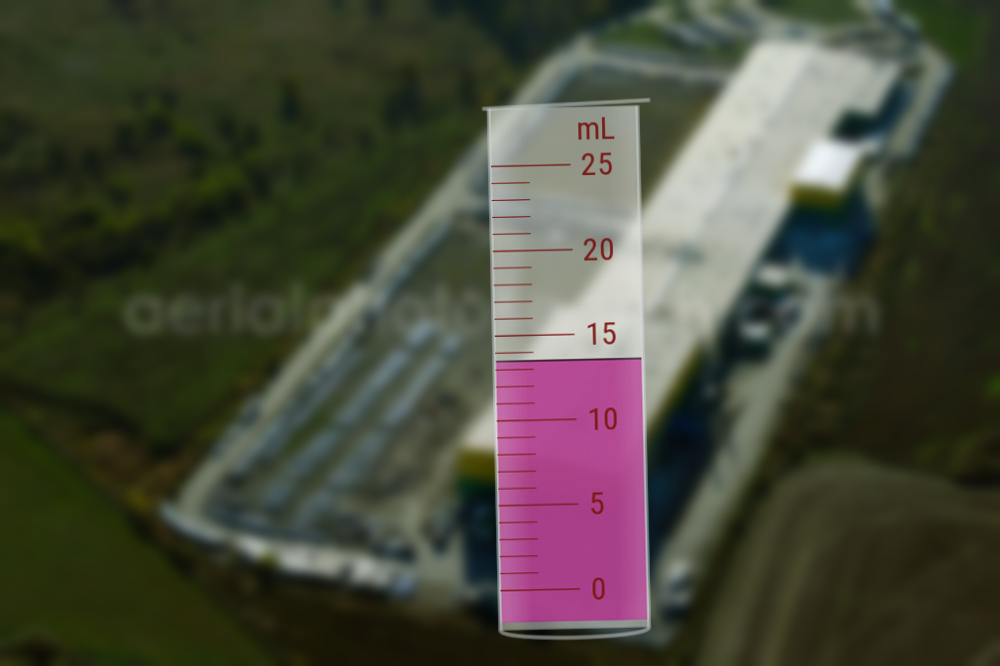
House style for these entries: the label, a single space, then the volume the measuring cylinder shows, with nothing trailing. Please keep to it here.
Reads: 13.5 mL
